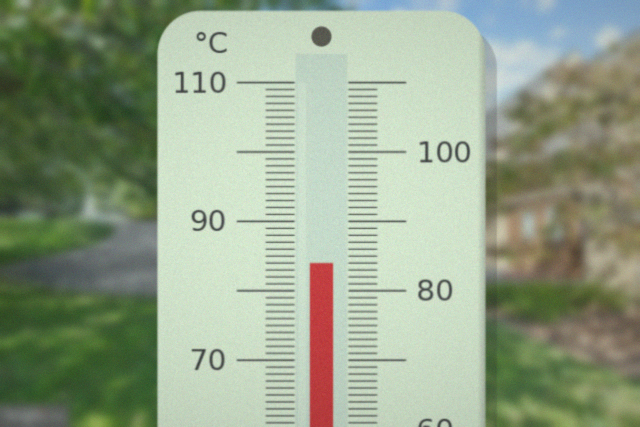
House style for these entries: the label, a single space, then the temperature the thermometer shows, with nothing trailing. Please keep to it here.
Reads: 84 °C
